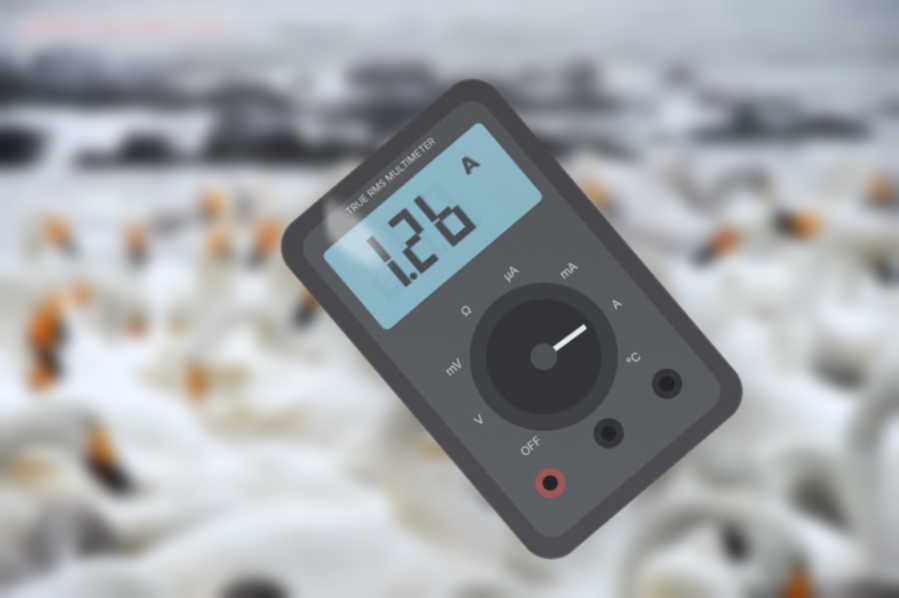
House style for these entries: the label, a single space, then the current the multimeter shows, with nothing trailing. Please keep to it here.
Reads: 1.26 A
